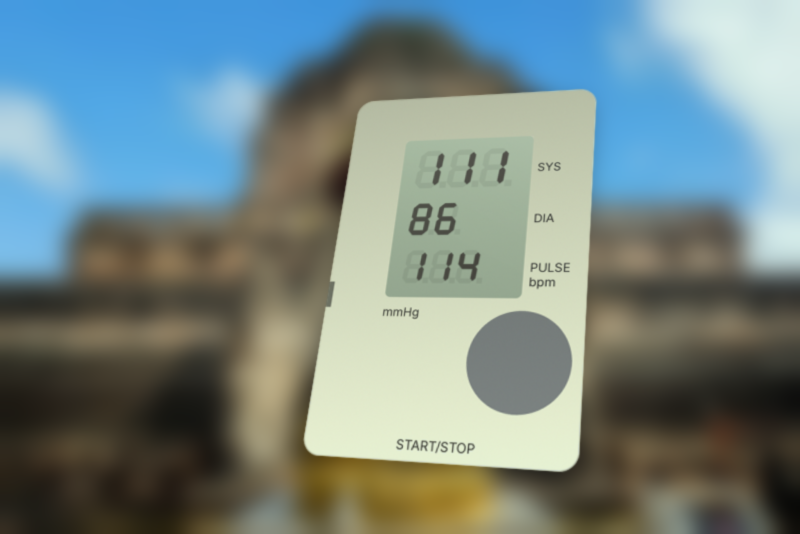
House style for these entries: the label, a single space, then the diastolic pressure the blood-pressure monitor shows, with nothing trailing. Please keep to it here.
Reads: 86 mmHg
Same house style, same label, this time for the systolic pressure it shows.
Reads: 111 mmHg
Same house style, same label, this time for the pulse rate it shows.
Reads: 114 bpm
